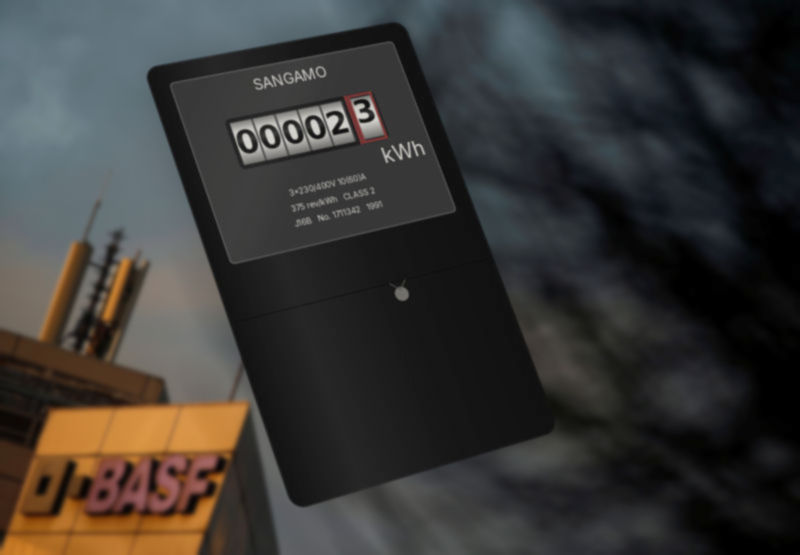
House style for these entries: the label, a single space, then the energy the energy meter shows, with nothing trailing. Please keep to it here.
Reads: 2.3 kWh
